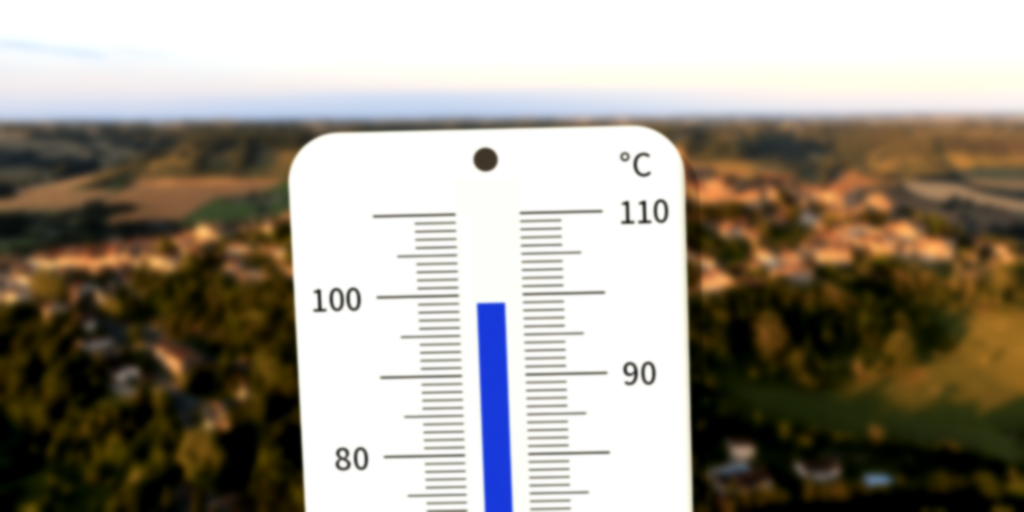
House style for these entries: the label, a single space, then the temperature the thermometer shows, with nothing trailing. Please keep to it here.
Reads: 99 °C
